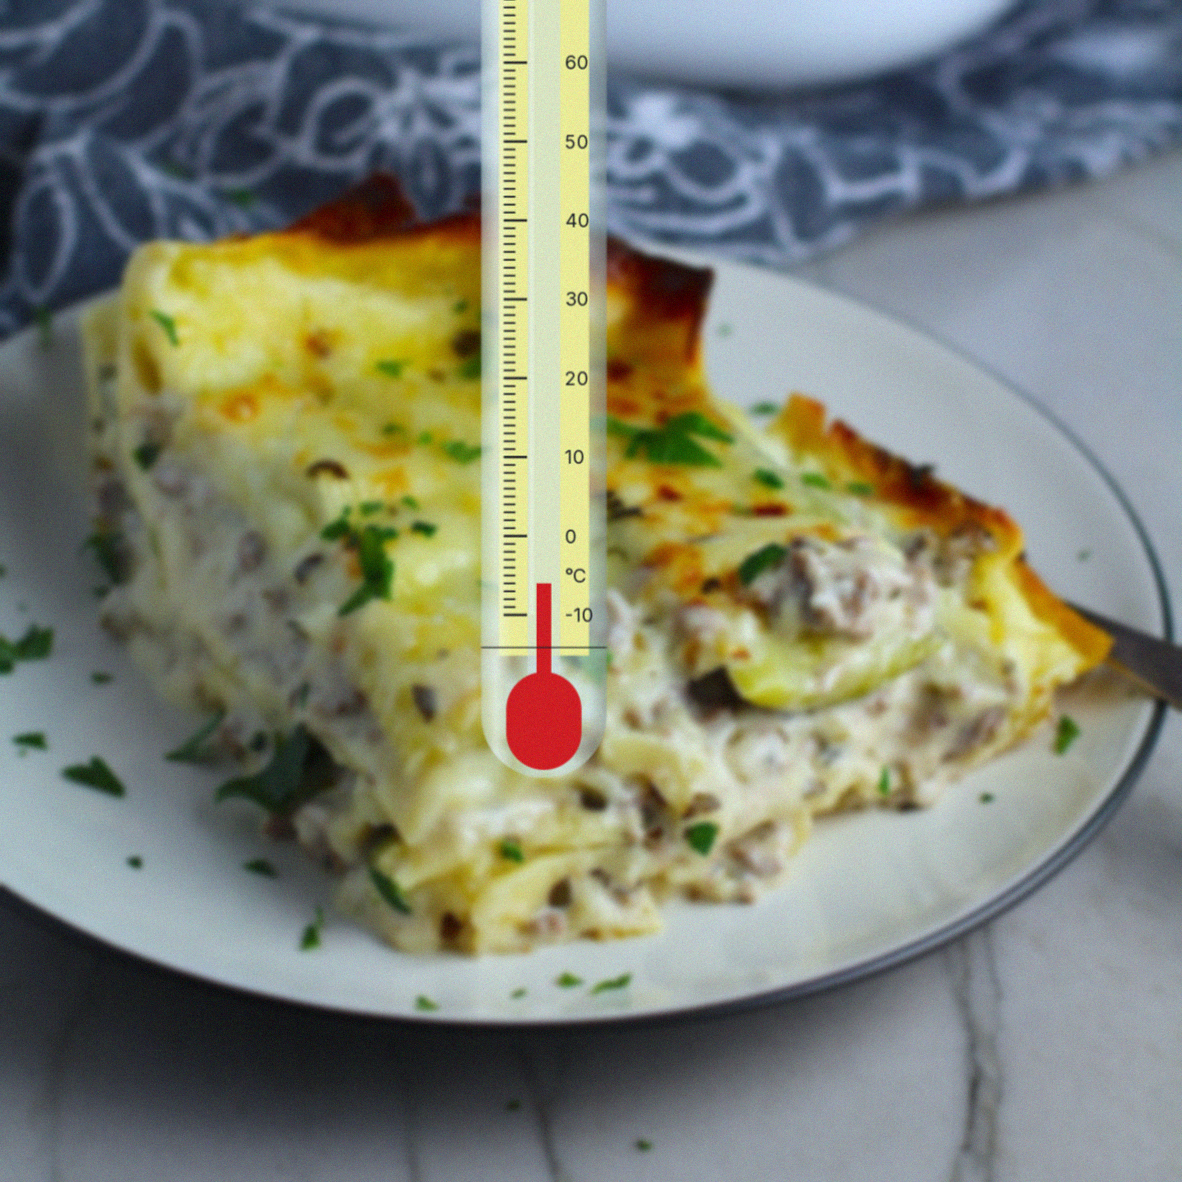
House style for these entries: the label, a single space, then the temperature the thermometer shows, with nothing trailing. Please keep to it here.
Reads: -6 °C
